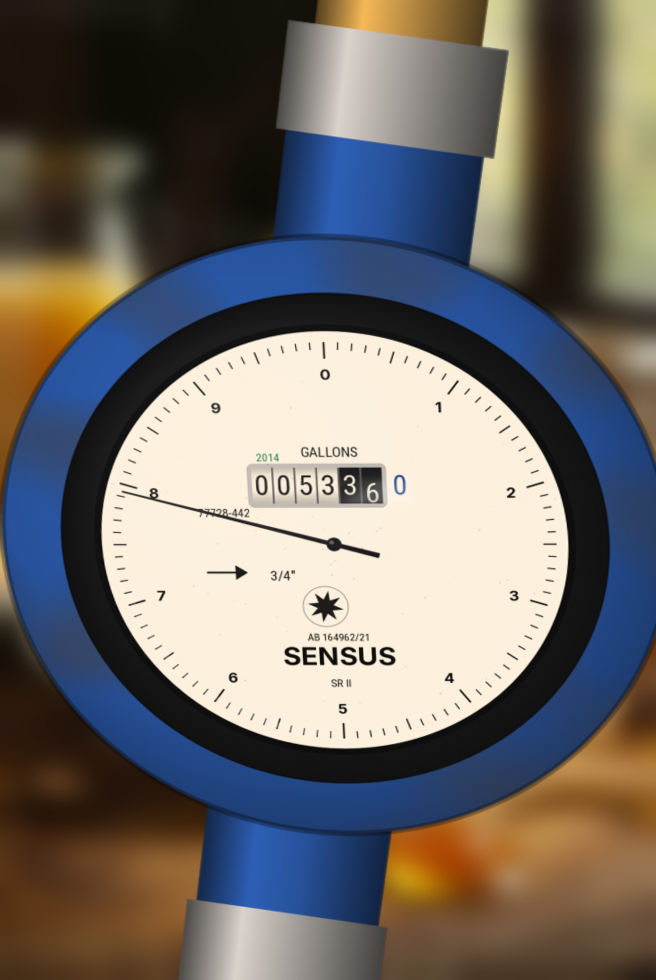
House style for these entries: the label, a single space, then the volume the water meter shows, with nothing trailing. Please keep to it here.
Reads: 53357.9 gal
